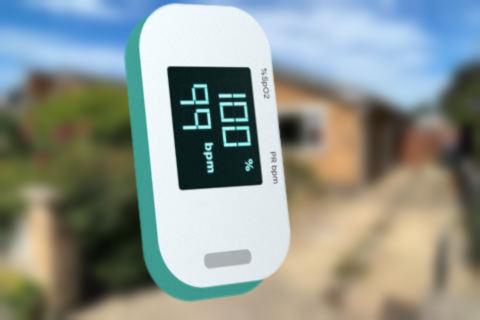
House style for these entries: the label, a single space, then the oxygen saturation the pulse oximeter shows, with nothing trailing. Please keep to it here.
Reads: 100 %
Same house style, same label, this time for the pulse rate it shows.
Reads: 99 bpm
